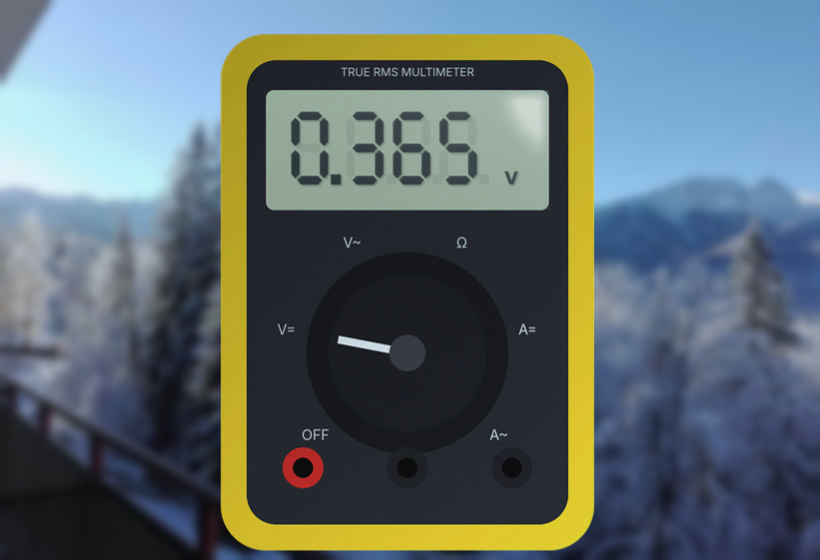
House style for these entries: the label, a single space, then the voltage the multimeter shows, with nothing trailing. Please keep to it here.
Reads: 0.365 V
